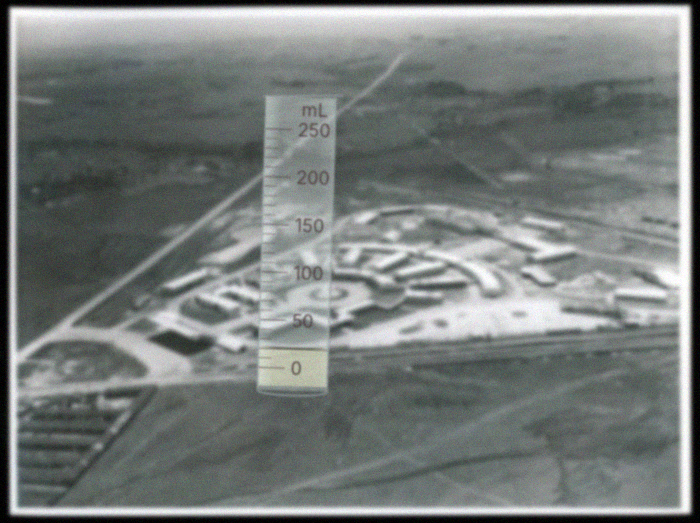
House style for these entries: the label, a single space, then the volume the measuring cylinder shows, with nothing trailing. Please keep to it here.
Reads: 20 mL
